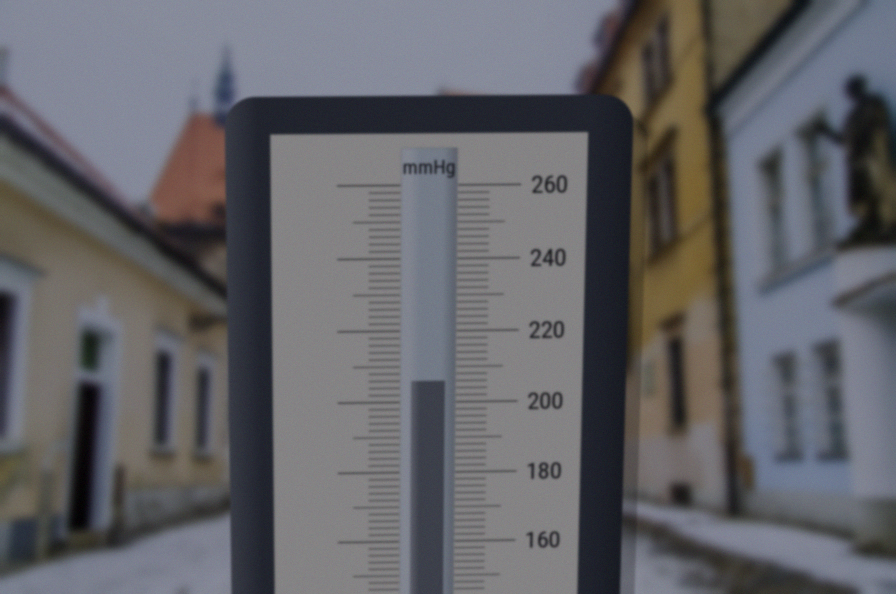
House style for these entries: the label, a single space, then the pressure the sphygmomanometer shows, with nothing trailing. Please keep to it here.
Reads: 206 mmHg
